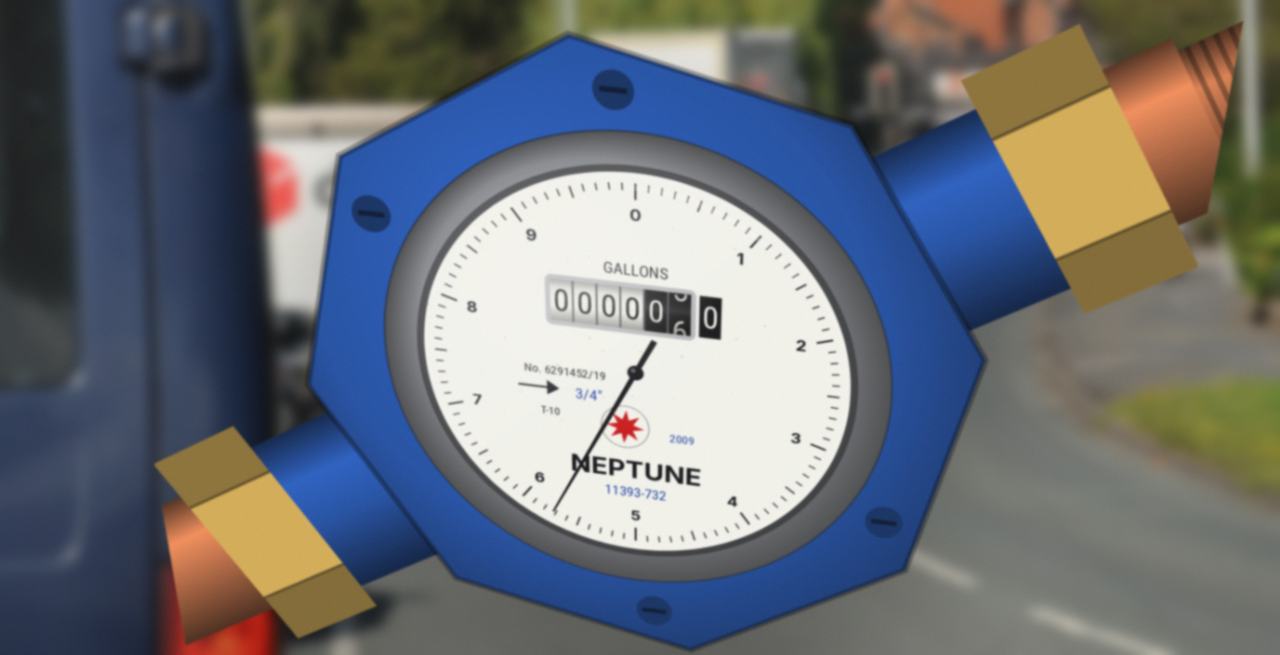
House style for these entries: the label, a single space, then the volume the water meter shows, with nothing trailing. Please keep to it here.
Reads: 55.7 gal
